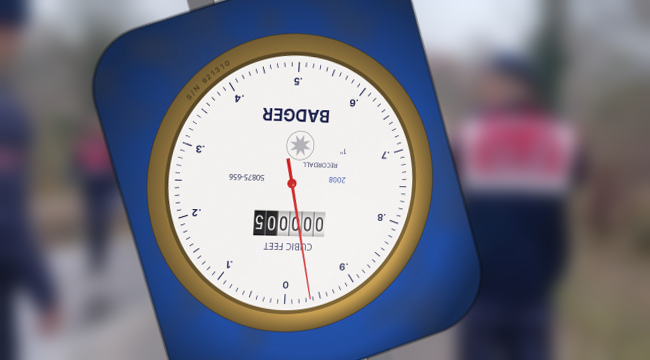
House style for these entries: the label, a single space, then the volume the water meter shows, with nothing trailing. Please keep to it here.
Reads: 4.96 ft³
